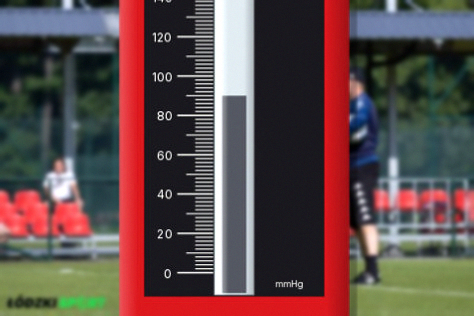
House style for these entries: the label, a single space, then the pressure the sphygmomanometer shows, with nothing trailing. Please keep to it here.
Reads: 90 mmHg
